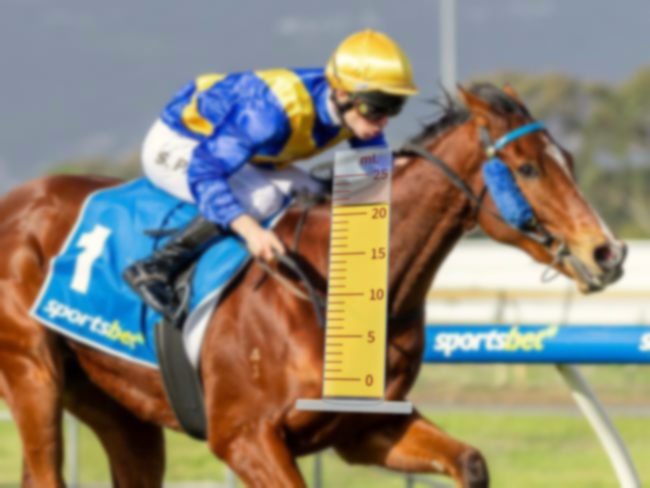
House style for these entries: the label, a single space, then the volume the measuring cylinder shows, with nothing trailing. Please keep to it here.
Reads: 21 mL
